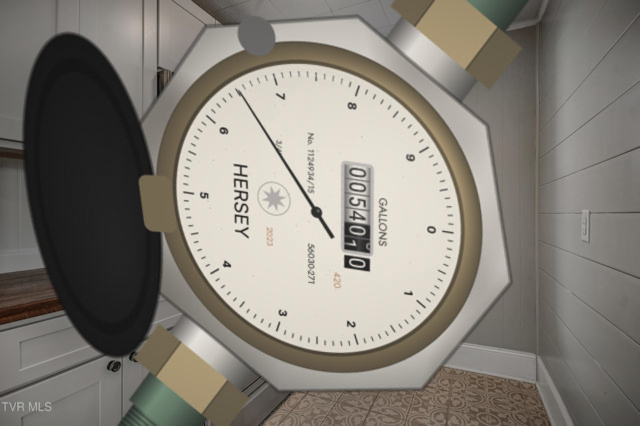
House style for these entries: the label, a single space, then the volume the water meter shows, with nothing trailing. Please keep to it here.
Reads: 54006.5 gal
